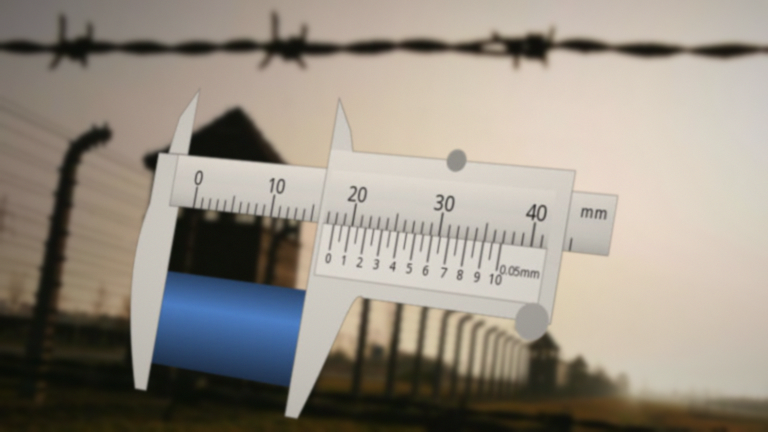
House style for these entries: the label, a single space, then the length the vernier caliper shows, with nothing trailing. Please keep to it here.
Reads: 17.8 mm
